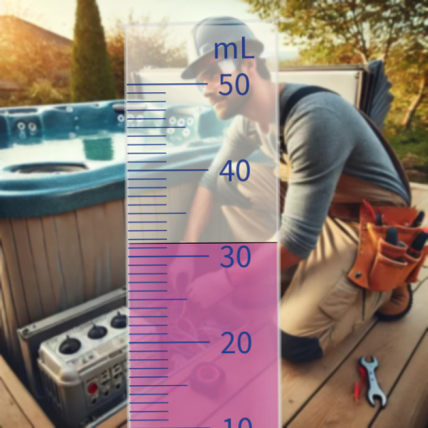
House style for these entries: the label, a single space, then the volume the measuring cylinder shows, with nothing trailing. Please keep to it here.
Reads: 31.5 mL
